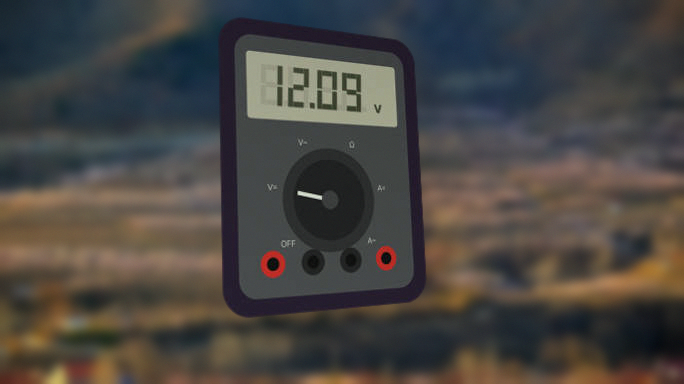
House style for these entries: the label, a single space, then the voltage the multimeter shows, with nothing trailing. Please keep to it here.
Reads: 12.09 V
